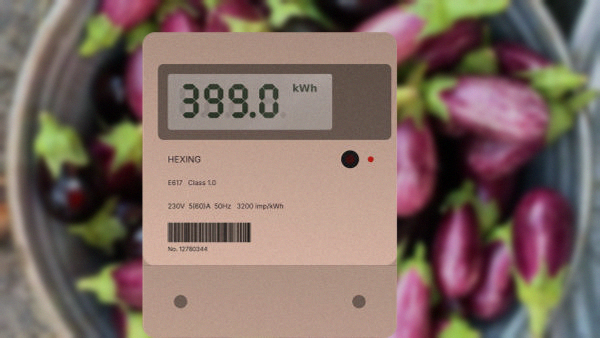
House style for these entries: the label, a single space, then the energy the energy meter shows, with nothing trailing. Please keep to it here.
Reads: 399.0 kWh
